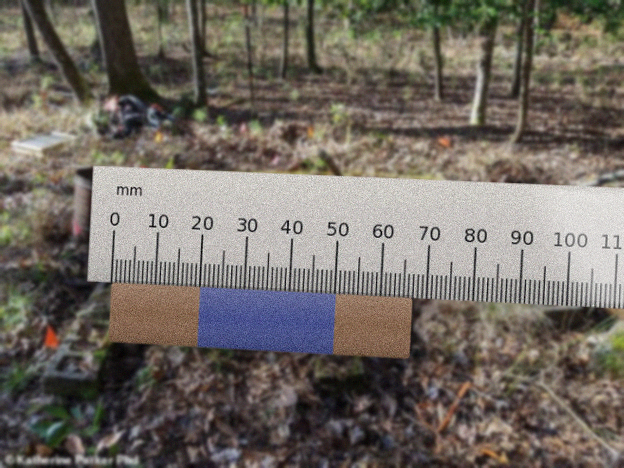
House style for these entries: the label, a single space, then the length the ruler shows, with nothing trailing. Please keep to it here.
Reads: 67 mm
